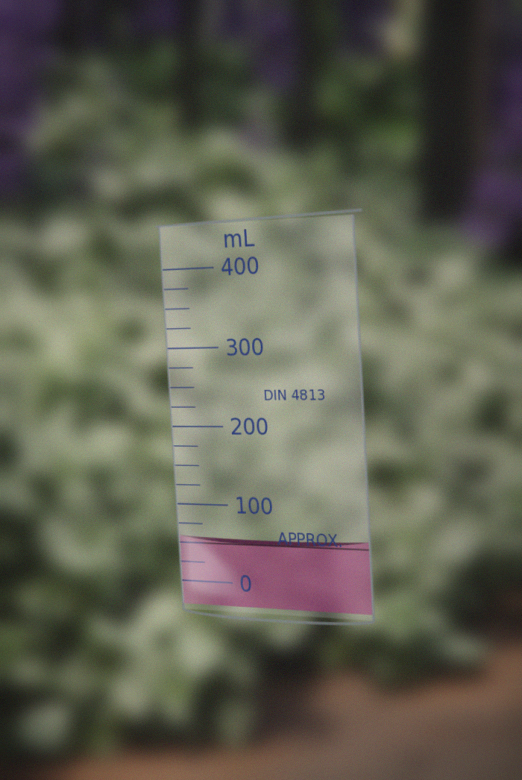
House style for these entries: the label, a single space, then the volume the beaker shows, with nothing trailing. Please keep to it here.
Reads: 50 mL
